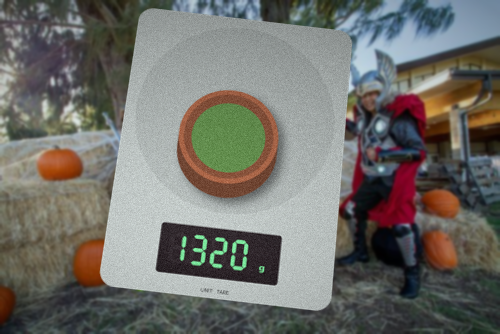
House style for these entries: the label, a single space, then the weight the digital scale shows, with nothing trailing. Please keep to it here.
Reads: 1320 g
